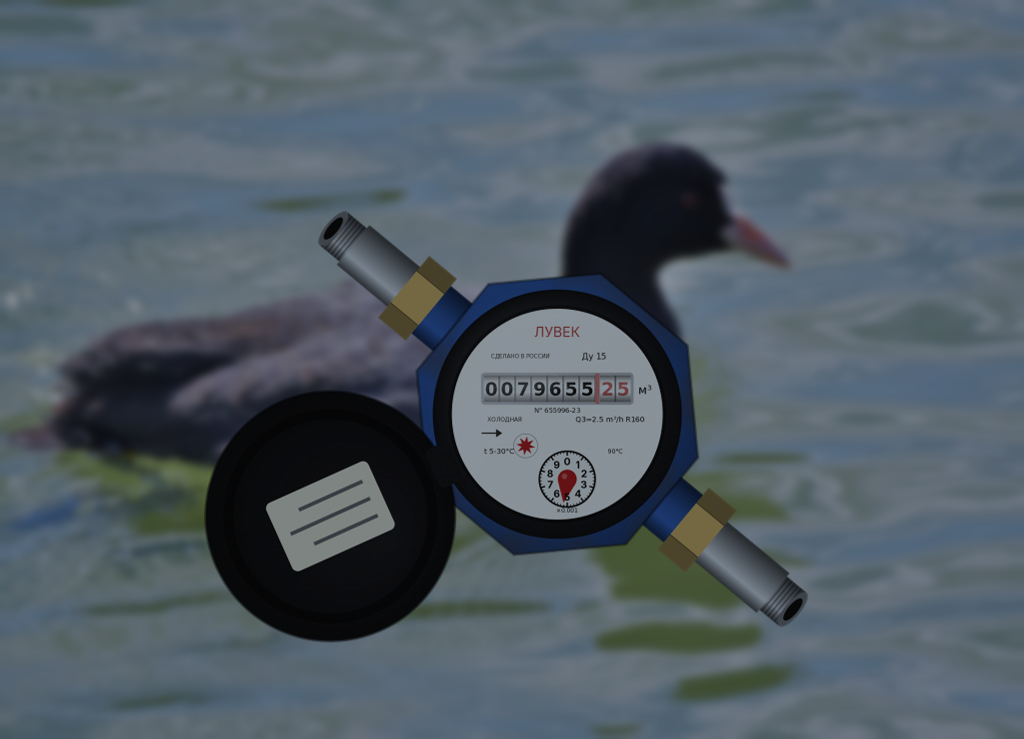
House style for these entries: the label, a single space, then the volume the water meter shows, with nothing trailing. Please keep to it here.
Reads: 79655.255 m³
